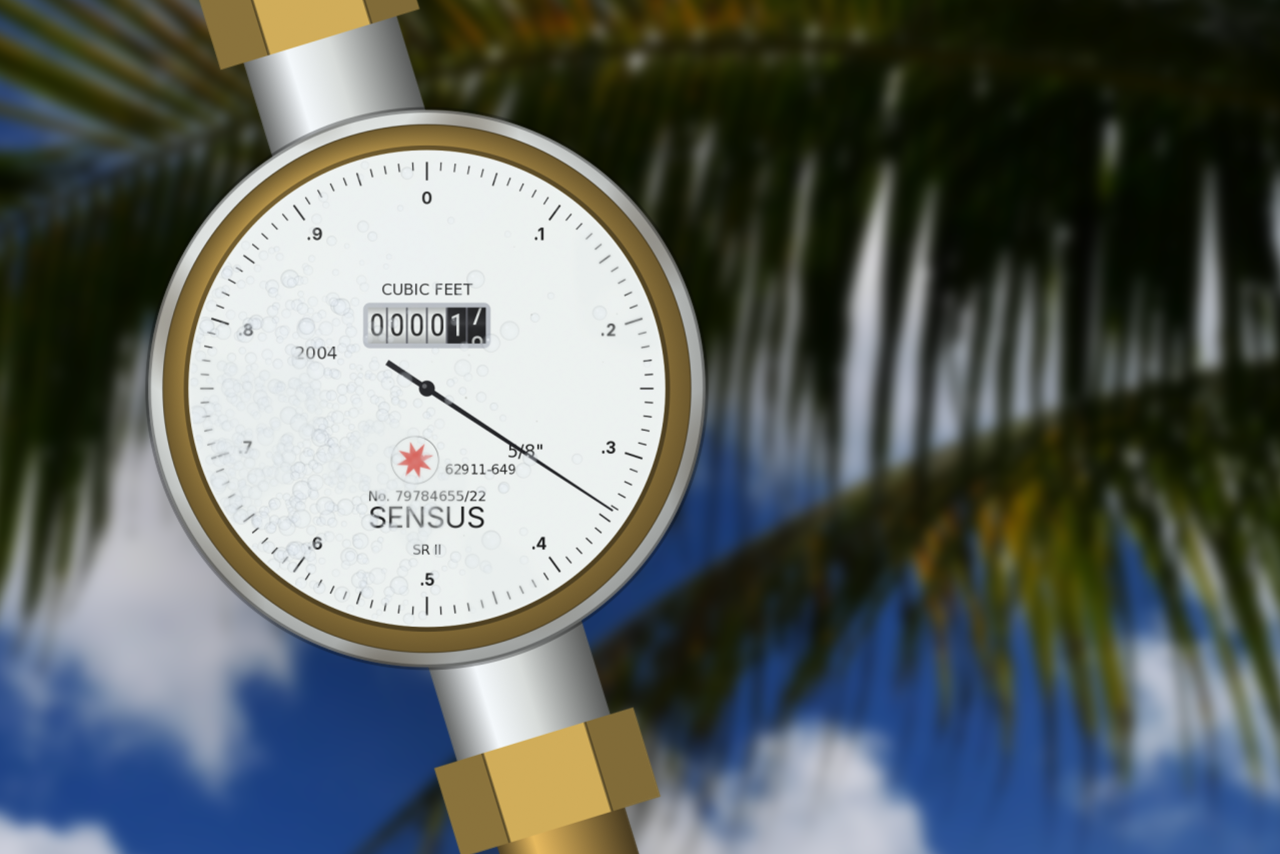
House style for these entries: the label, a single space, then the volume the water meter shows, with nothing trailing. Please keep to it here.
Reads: 17.34 ft³
